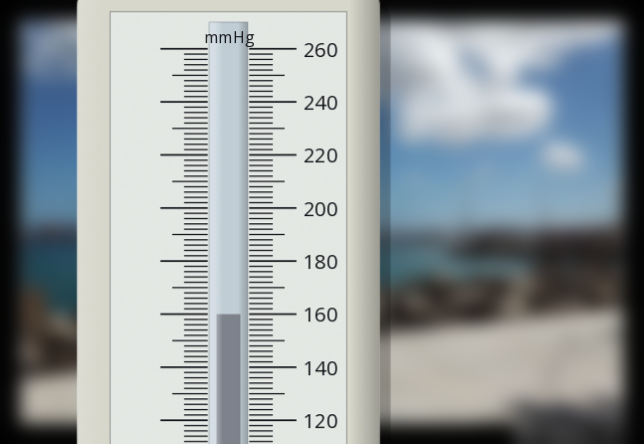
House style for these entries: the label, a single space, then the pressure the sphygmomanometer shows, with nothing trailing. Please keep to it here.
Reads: 160 mmHg
